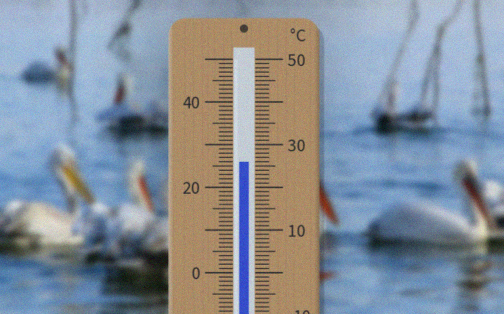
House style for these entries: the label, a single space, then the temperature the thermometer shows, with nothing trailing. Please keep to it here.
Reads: 26 °C
